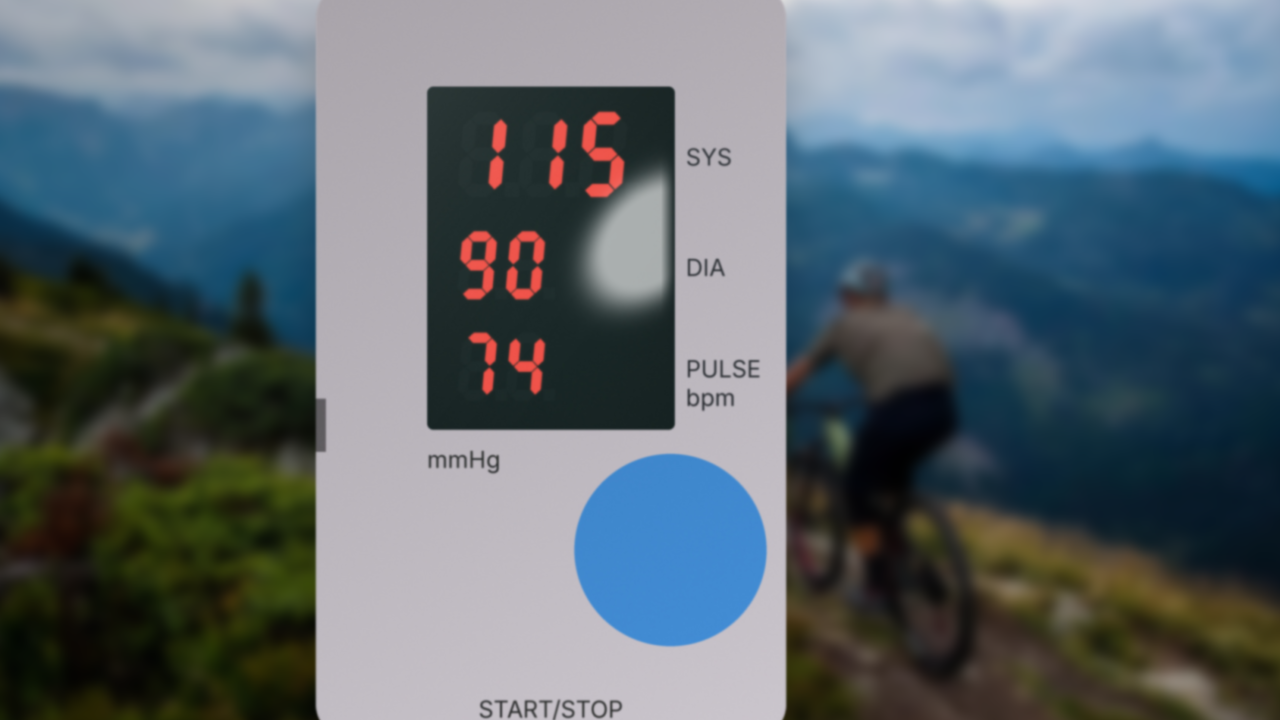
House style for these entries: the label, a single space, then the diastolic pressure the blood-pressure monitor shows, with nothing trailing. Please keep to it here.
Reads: 90 mmHg
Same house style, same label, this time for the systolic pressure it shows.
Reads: 115 mmHg
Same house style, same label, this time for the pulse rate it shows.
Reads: 74 bpm
